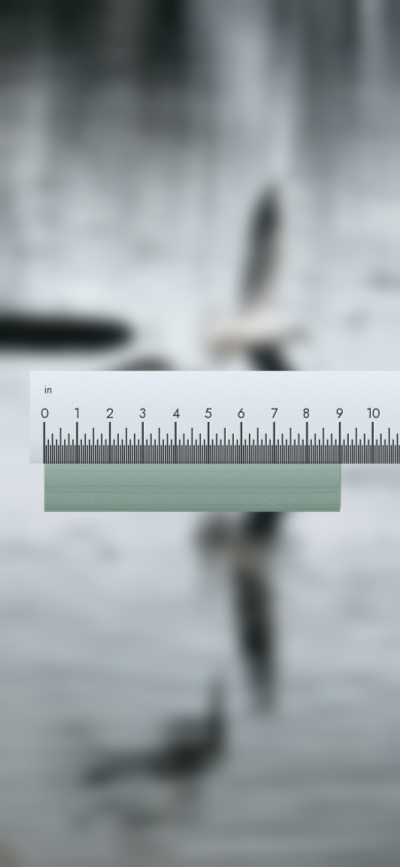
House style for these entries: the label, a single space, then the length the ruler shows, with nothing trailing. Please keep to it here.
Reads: 9 in
